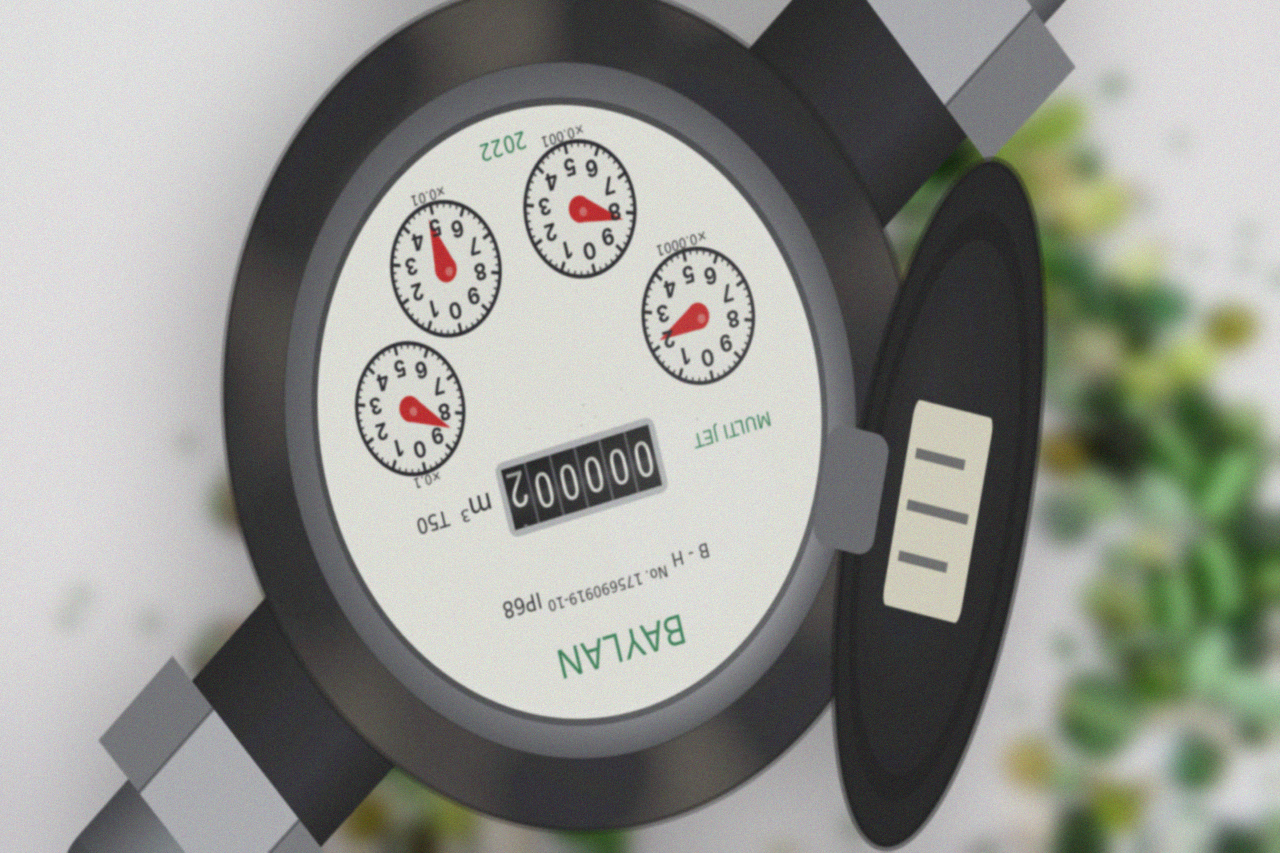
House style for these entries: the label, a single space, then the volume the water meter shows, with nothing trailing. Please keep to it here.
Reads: 1.8482 m³
